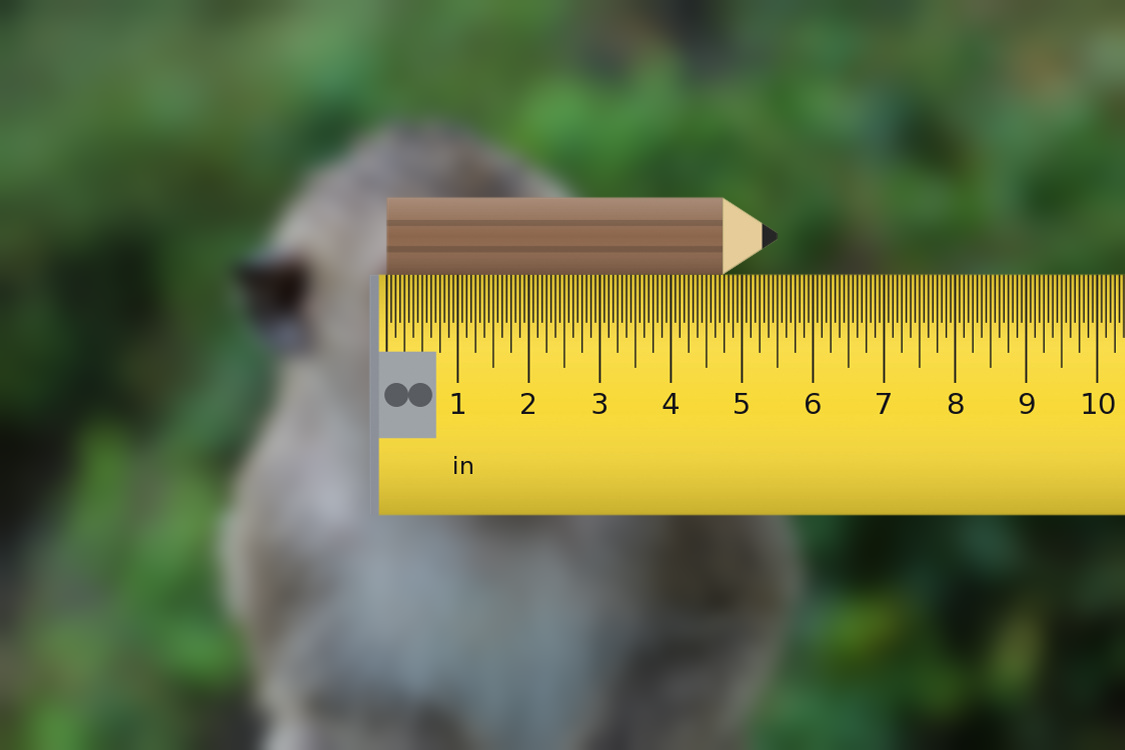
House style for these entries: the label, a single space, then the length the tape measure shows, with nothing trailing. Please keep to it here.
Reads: 5.5 in
